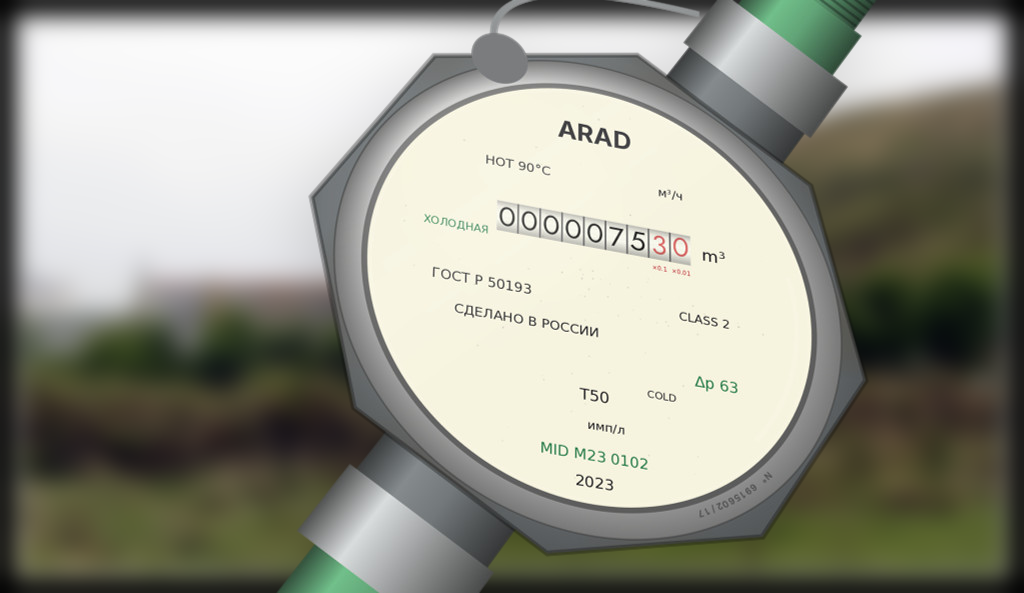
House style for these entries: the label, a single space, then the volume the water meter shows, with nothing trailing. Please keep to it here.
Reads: 75.30 m³
